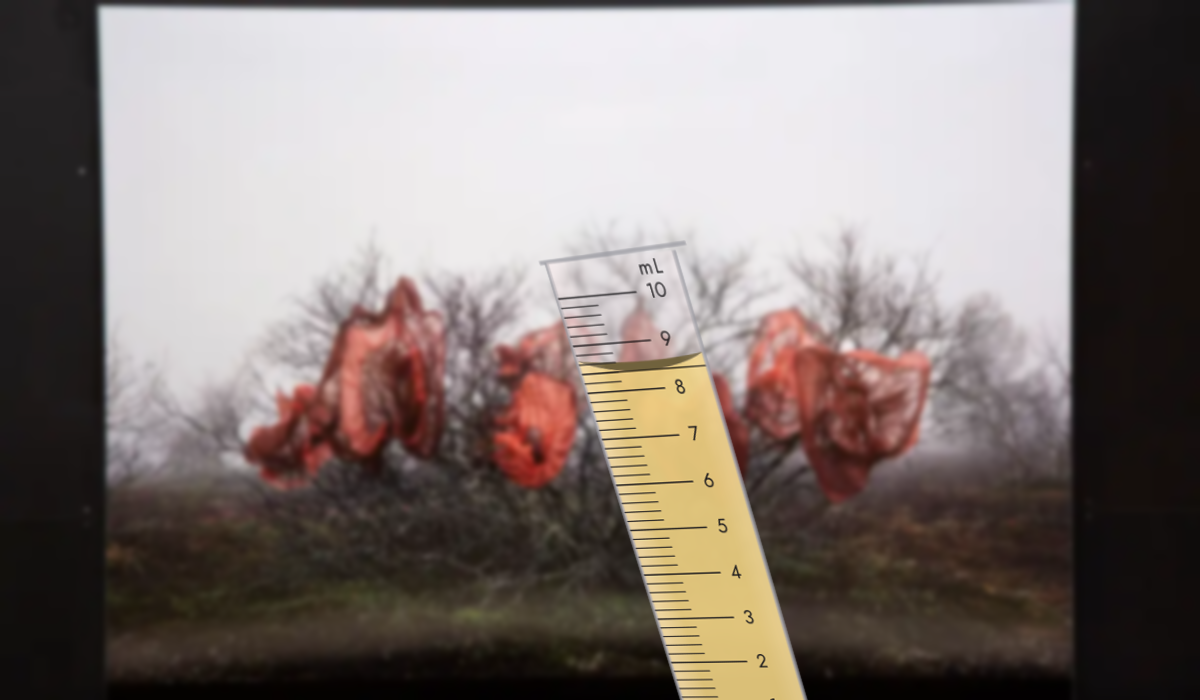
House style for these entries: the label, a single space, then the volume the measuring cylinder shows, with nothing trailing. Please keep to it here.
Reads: 8.4 mL
